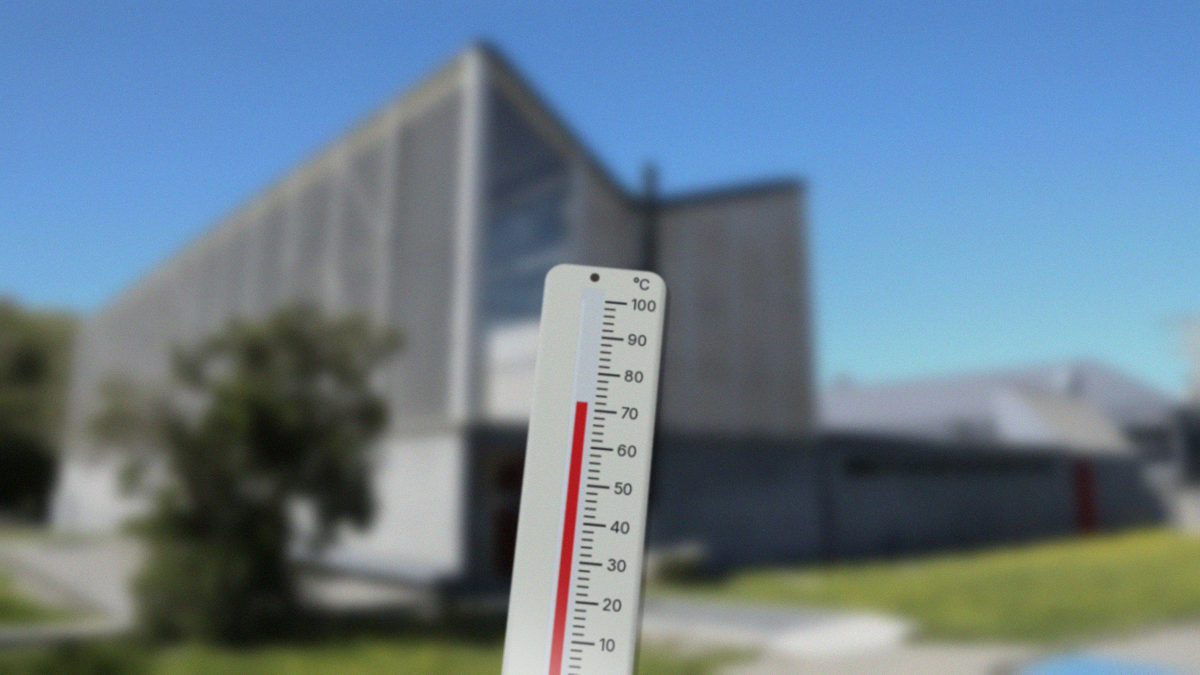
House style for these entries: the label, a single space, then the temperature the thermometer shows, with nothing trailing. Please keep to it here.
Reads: 72 °C
